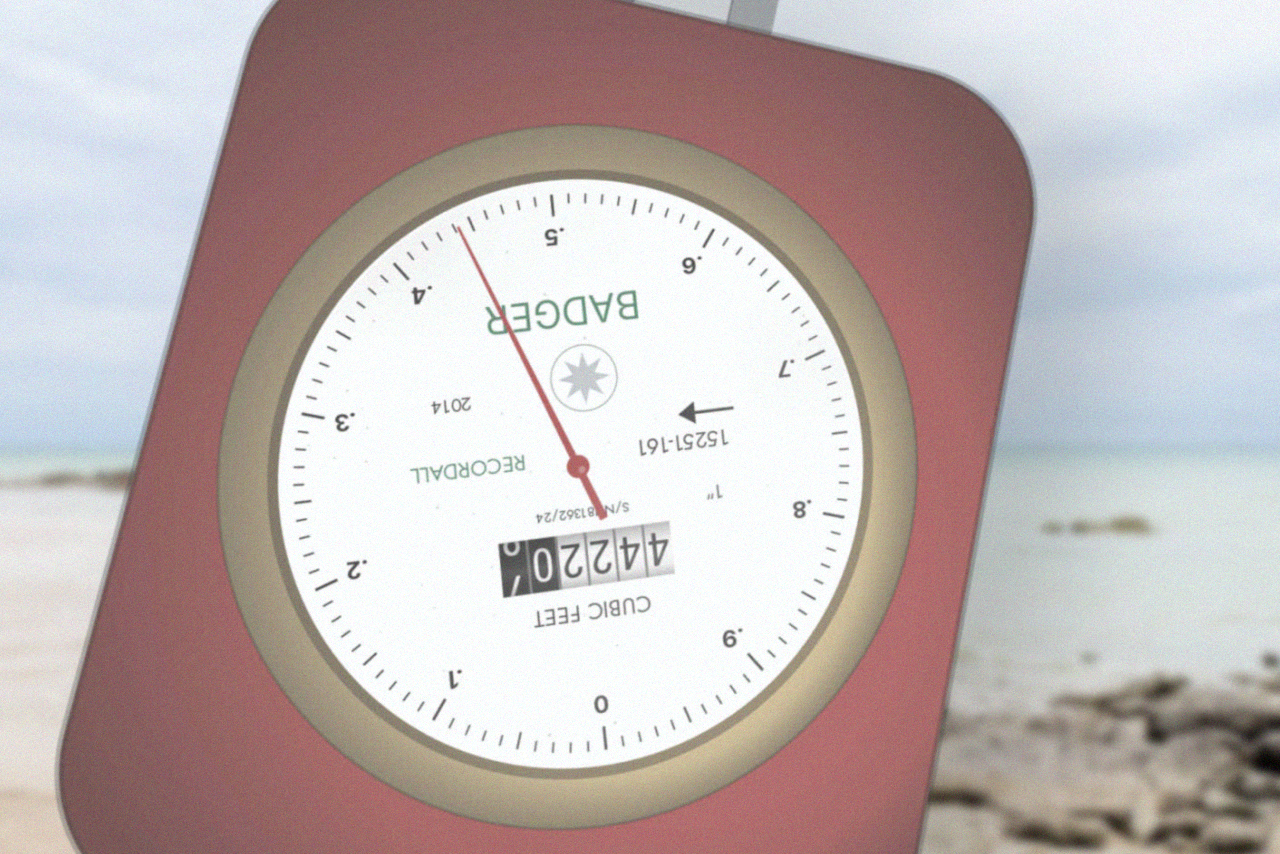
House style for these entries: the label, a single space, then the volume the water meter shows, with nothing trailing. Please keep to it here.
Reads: 442207.44 ft³
